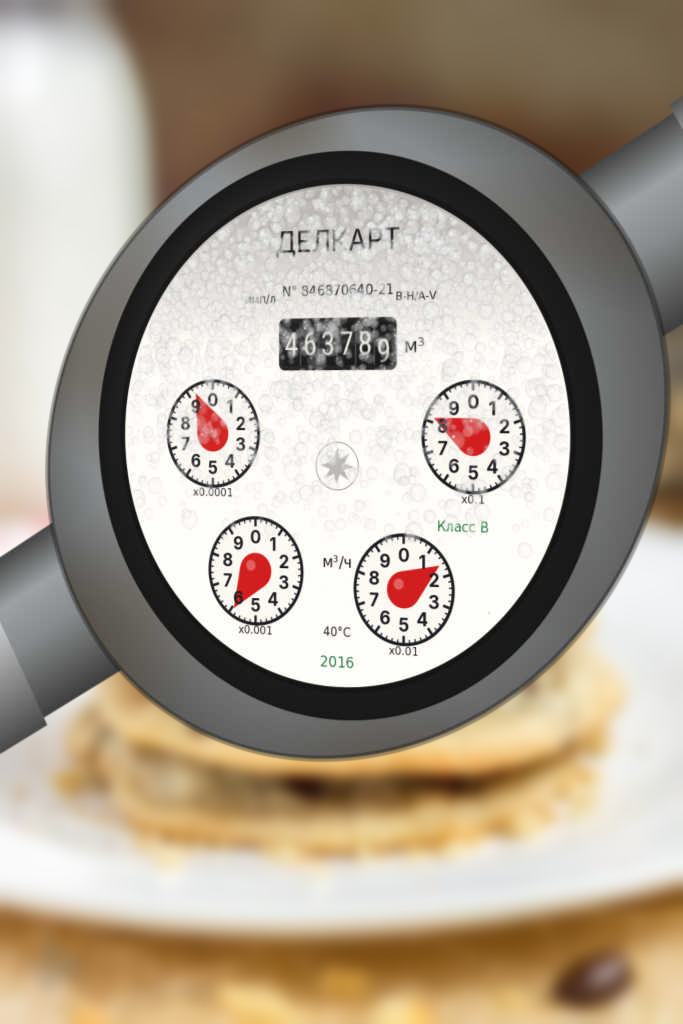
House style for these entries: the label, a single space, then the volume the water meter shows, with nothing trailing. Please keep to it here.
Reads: 463788.8159 m³
